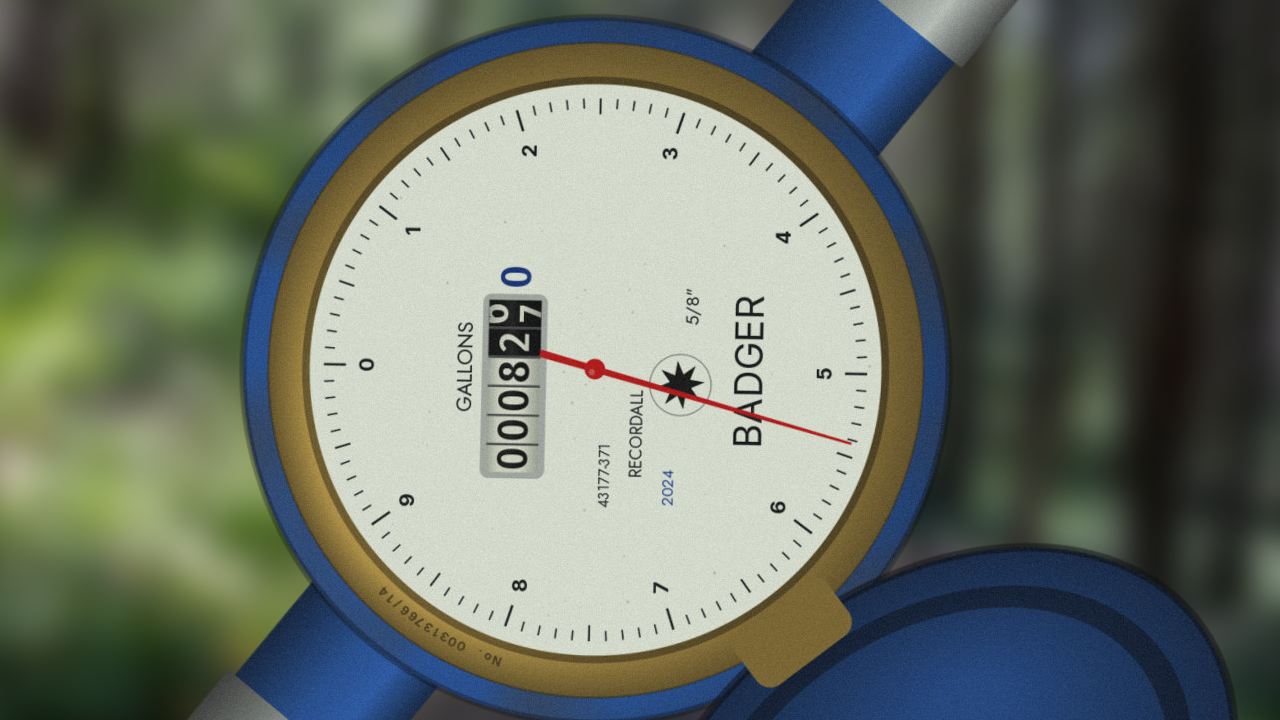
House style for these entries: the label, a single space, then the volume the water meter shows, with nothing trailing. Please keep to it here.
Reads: 8265.4 gal
